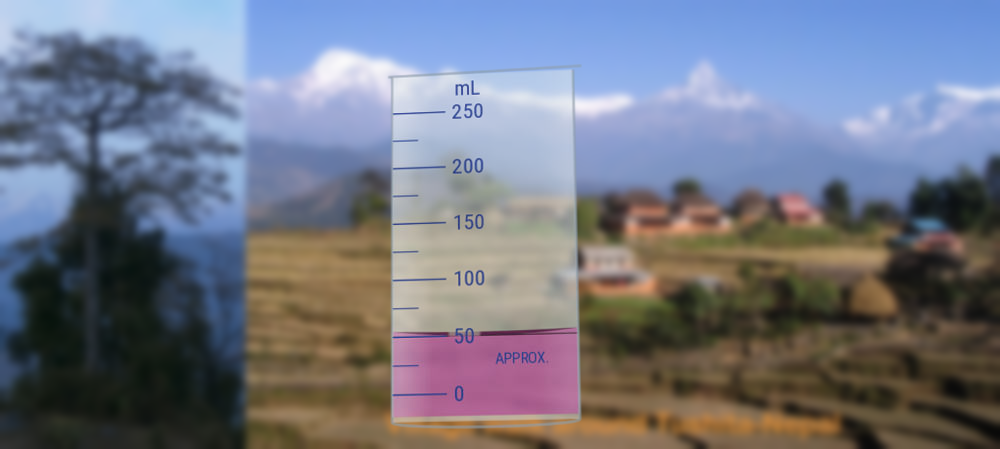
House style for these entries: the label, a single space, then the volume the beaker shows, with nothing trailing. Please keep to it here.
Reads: 50 mL
